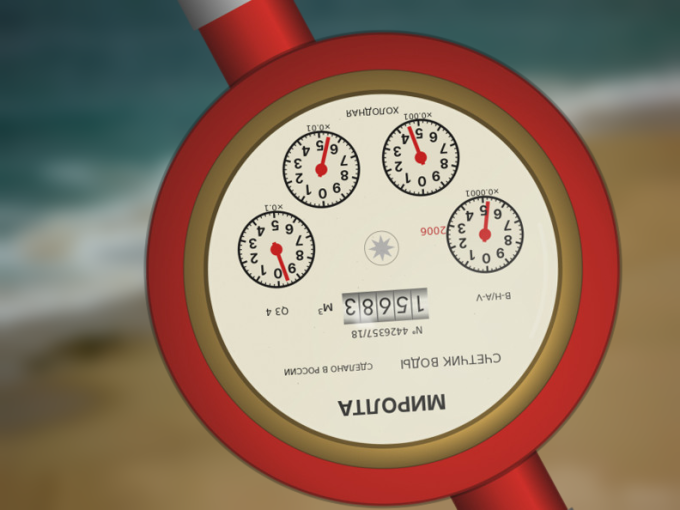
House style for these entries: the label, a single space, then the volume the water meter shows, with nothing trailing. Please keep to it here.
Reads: 15682.9545 m³
